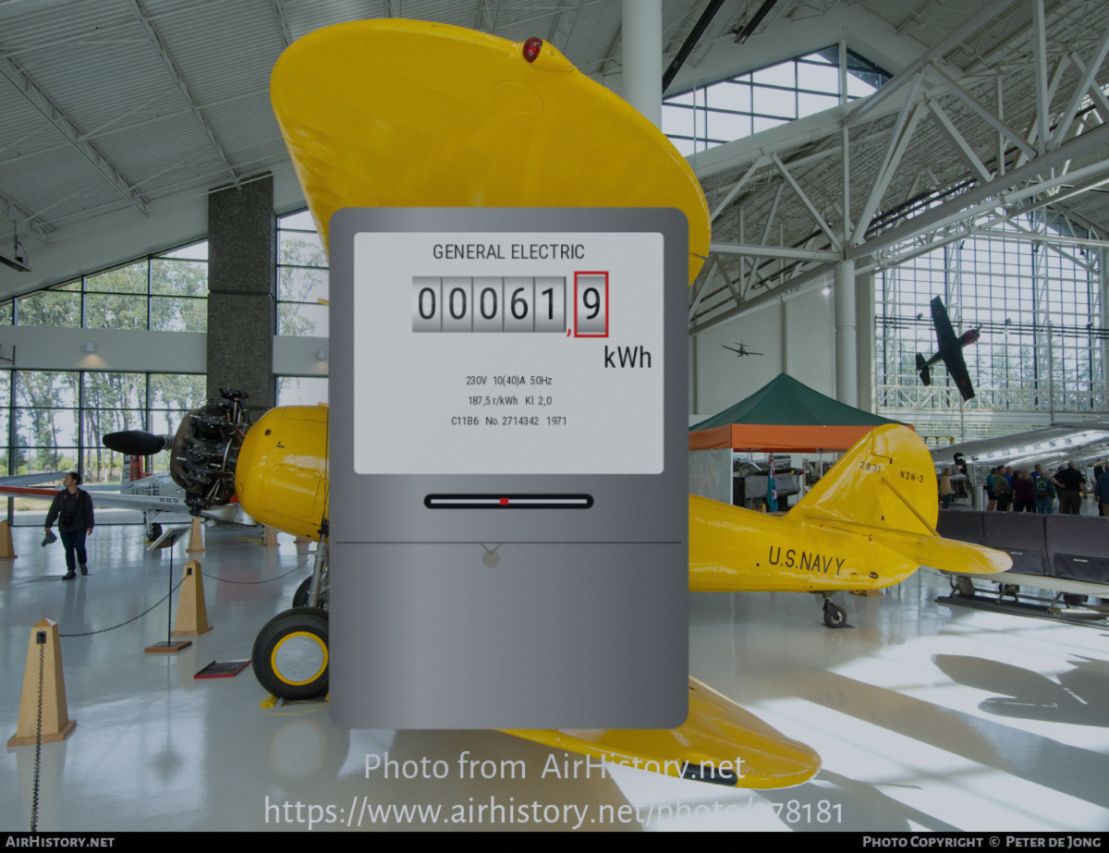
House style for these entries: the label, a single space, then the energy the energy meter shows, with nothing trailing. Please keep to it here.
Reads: 61.9 kWh
